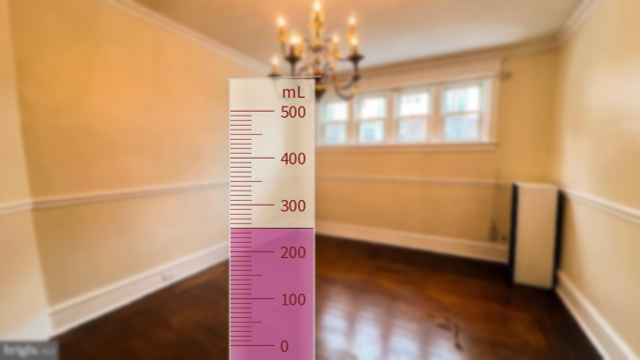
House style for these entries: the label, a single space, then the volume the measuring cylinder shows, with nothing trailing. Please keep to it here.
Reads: 250 mL
